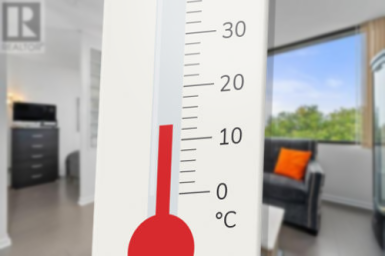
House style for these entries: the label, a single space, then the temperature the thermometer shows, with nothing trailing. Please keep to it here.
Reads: 13 °C
